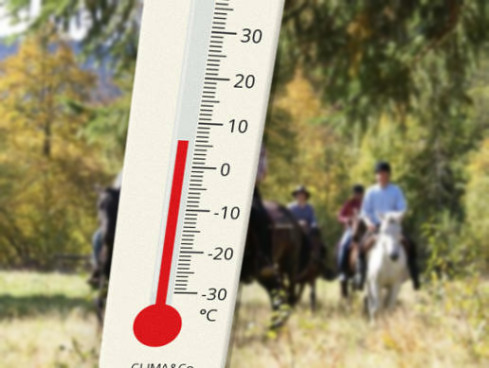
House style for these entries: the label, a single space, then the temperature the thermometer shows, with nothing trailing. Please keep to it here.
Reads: 6 °C
